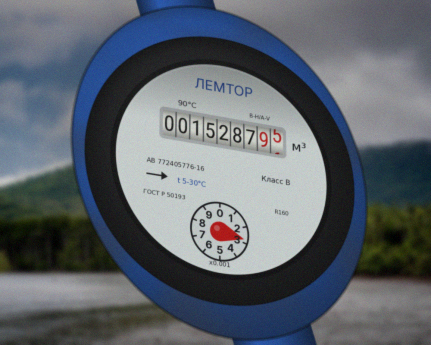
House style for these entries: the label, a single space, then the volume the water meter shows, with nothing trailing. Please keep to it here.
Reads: 15287.952 m³
